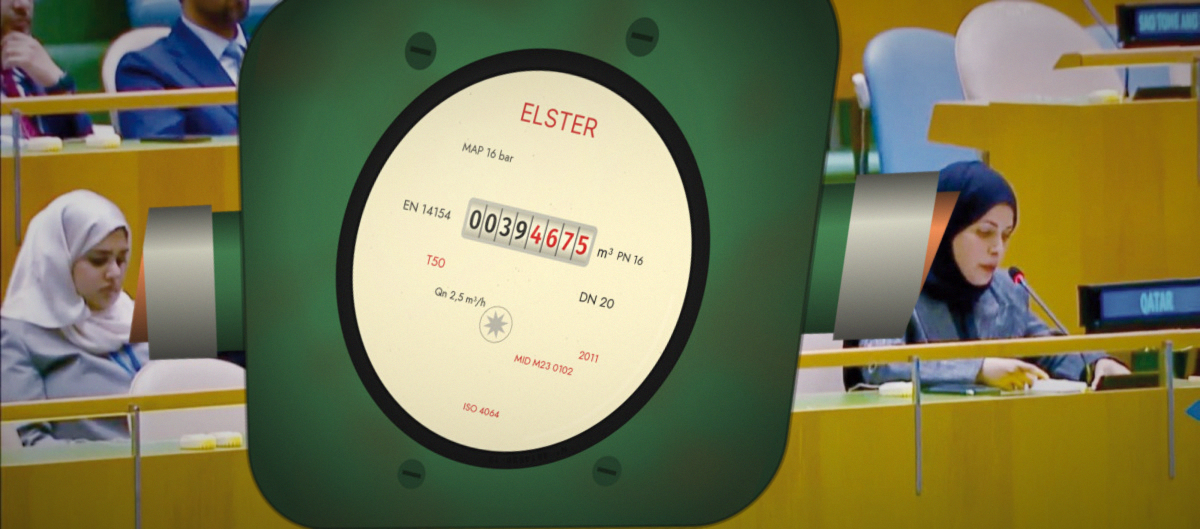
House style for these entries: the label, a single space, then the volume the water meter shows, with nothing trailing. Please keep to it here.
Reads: 39.4675 m³
